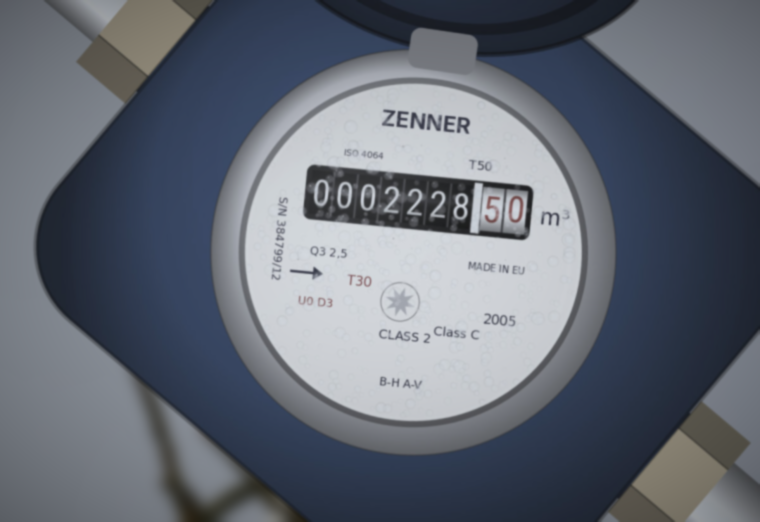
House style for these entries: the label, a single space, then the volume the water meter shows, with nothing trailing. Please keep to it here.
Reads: 2228.50 m³
